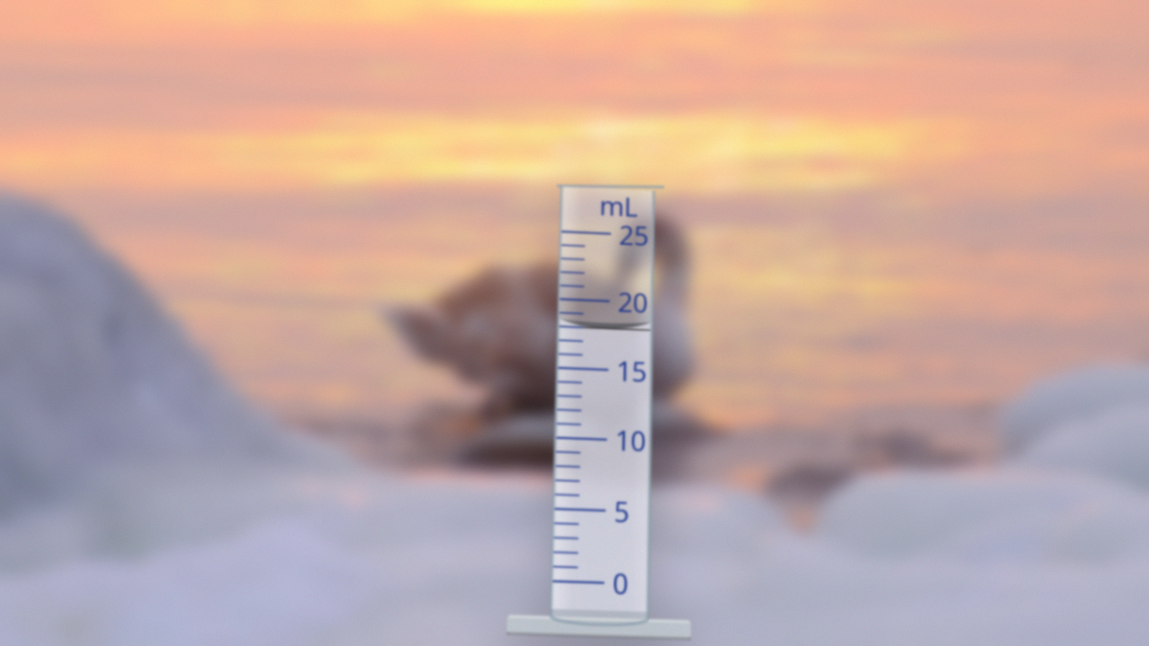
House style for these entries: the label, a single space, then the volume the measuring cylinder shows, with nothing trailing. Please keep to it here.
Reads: 18 mL
